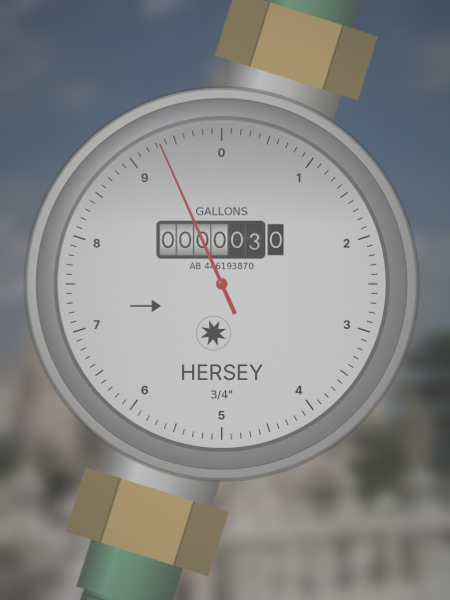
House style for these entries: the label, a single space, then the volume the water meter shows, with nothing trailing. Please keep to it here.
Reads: 29.3 gal
